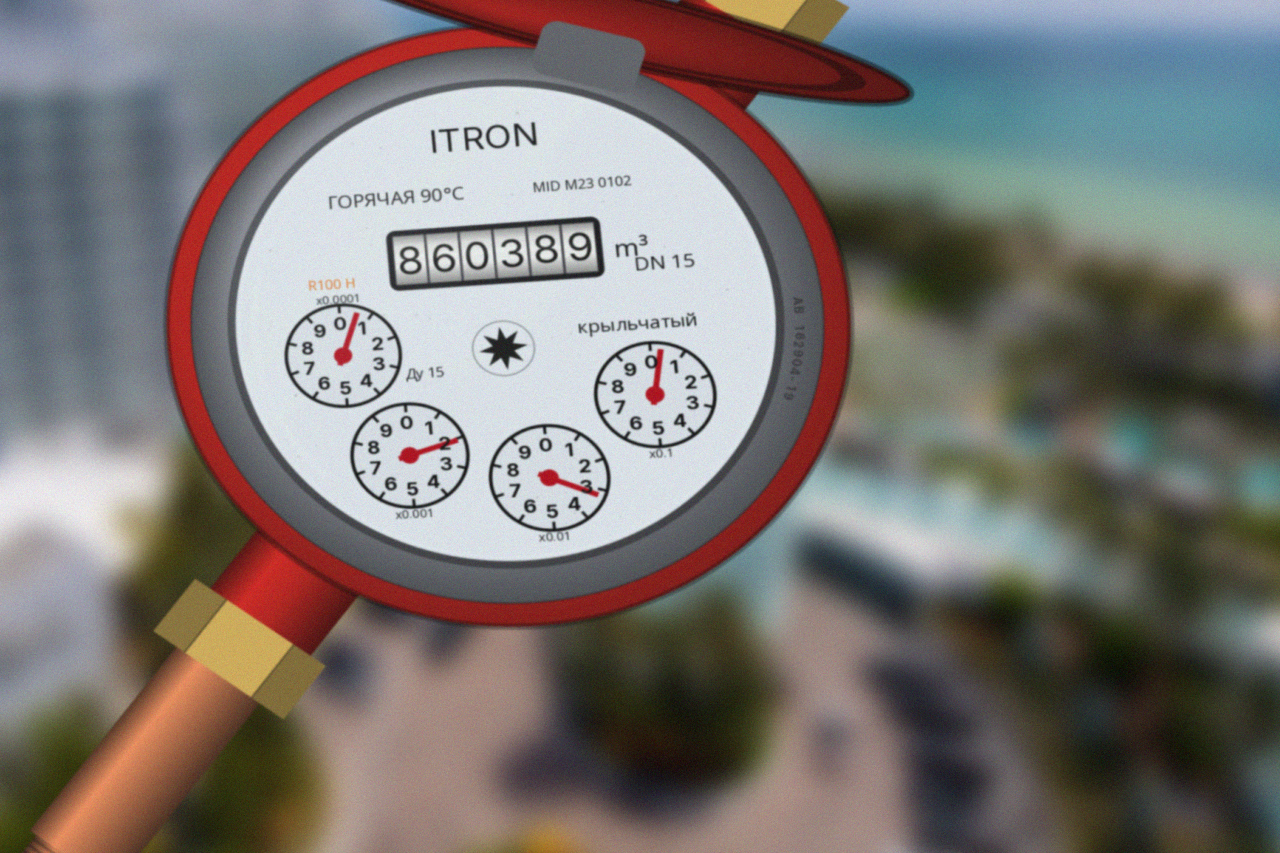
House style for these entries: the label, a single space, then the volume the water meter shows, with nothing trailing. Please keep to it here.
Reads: 860389.0320 m³
